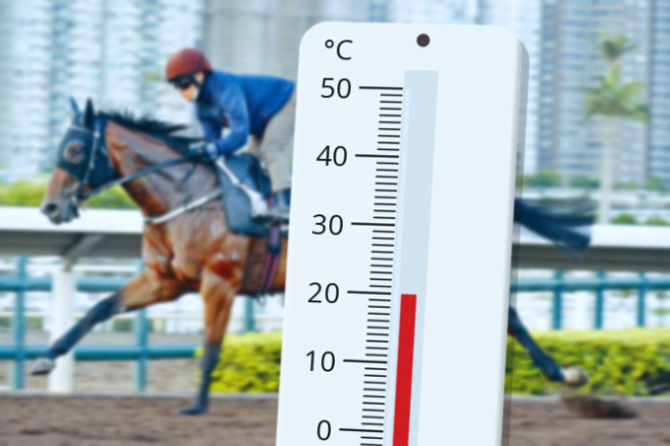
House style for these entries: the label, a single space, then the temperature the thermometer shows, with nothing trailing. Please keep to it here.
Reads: 20 °C
